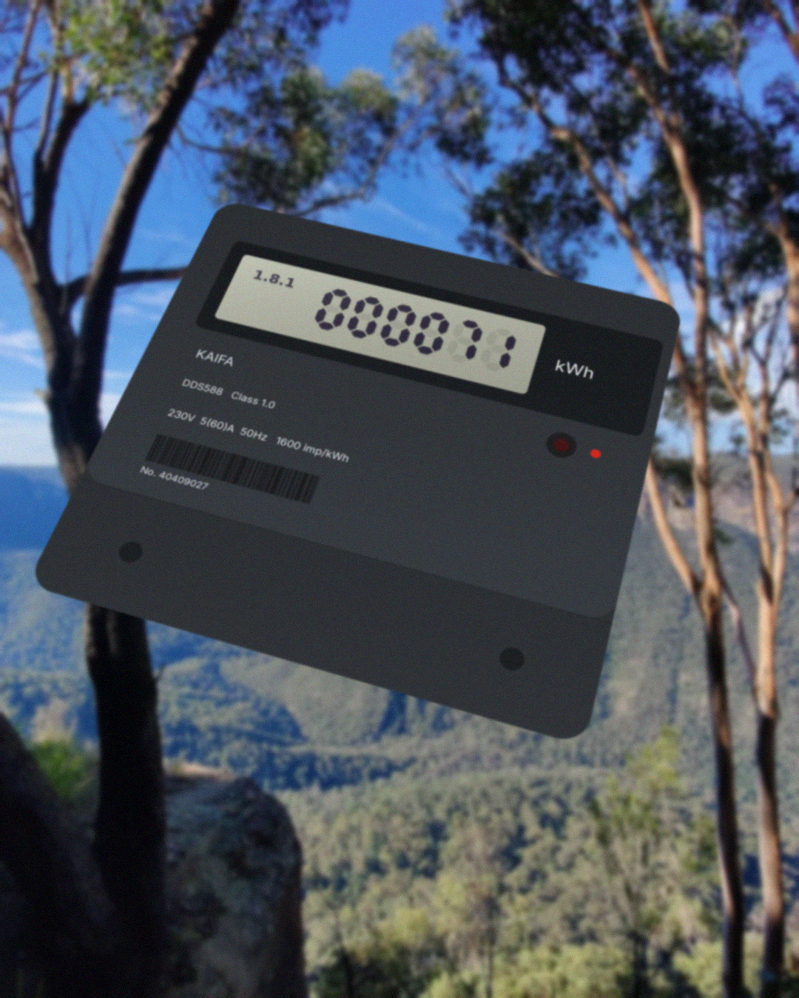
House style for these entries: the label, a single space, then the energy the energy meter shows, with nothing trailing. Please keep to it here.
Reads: 71 kWh
